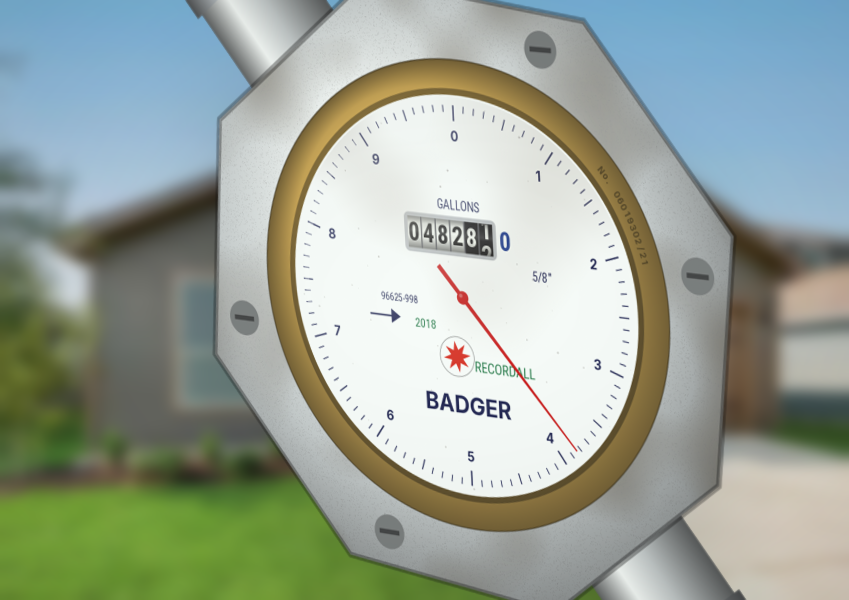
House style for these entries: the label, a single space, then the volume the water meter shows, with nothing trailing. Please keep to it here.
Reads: 482813.8 gal
